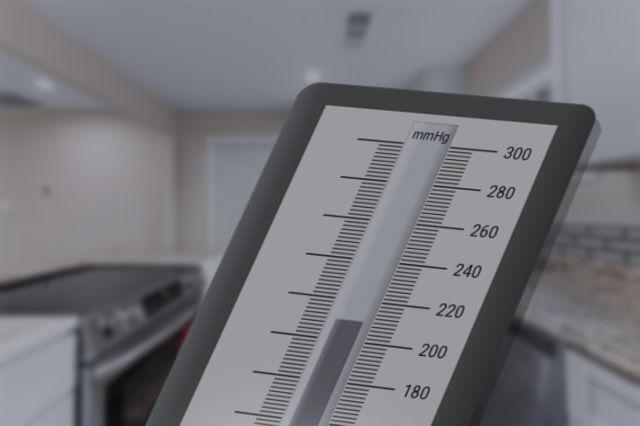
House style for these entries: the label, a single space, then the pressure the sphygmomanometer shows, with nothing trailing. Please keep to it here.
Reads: 210 mmHg
